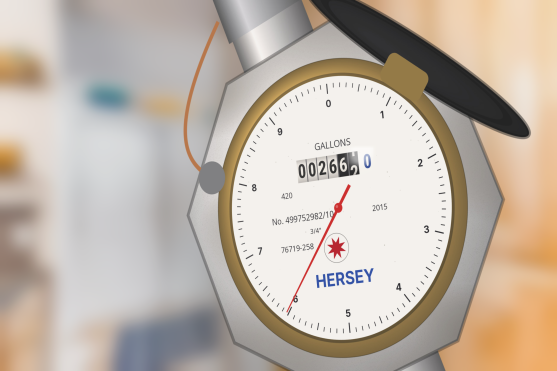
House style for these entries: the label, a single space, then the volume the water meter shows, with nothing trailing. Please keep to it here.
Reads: 26616.0 gal
